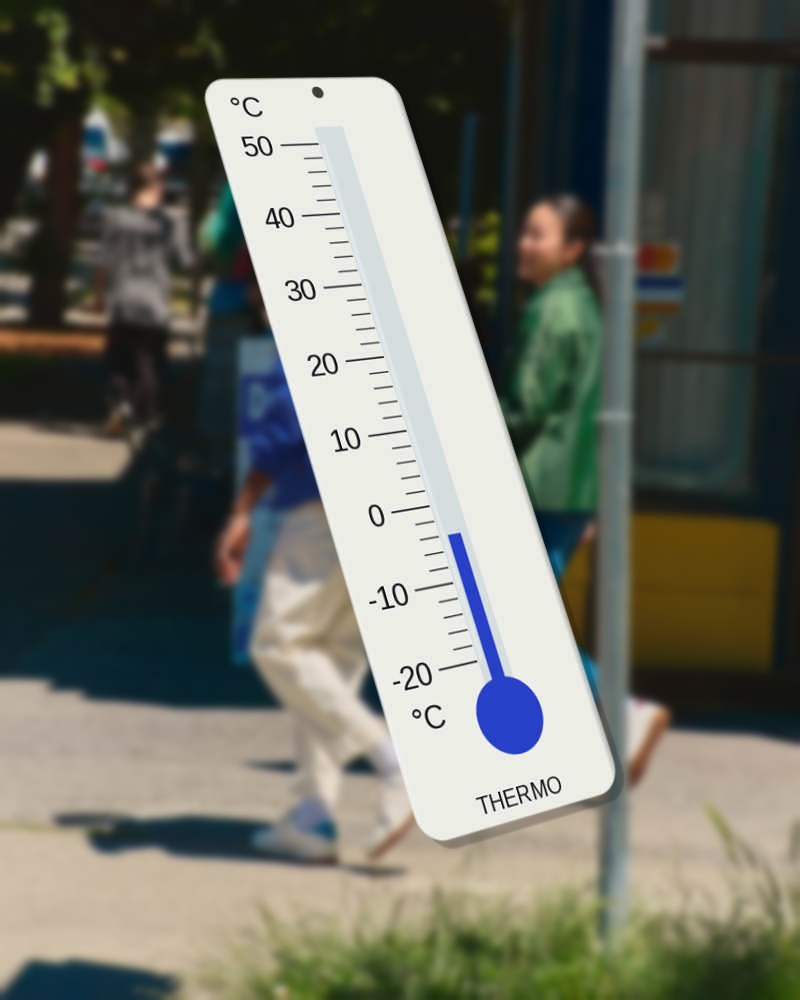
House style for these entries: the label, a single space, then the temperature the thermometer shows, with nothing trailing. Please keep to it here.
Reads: -4 °C
